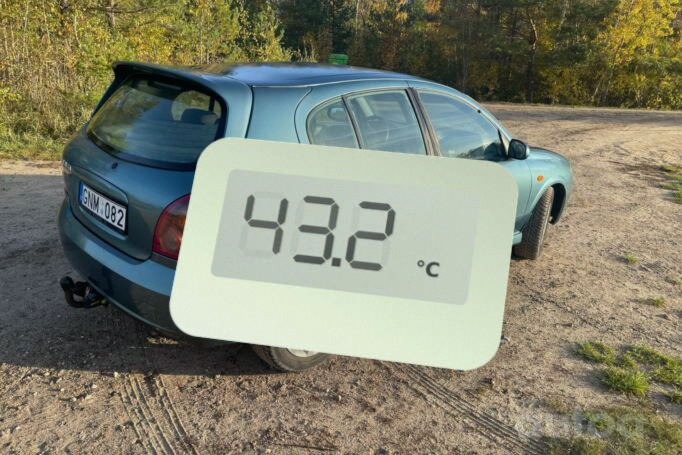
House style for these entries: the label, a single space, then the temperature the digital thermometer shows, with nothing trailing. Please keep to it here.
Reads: 43.2 °C
